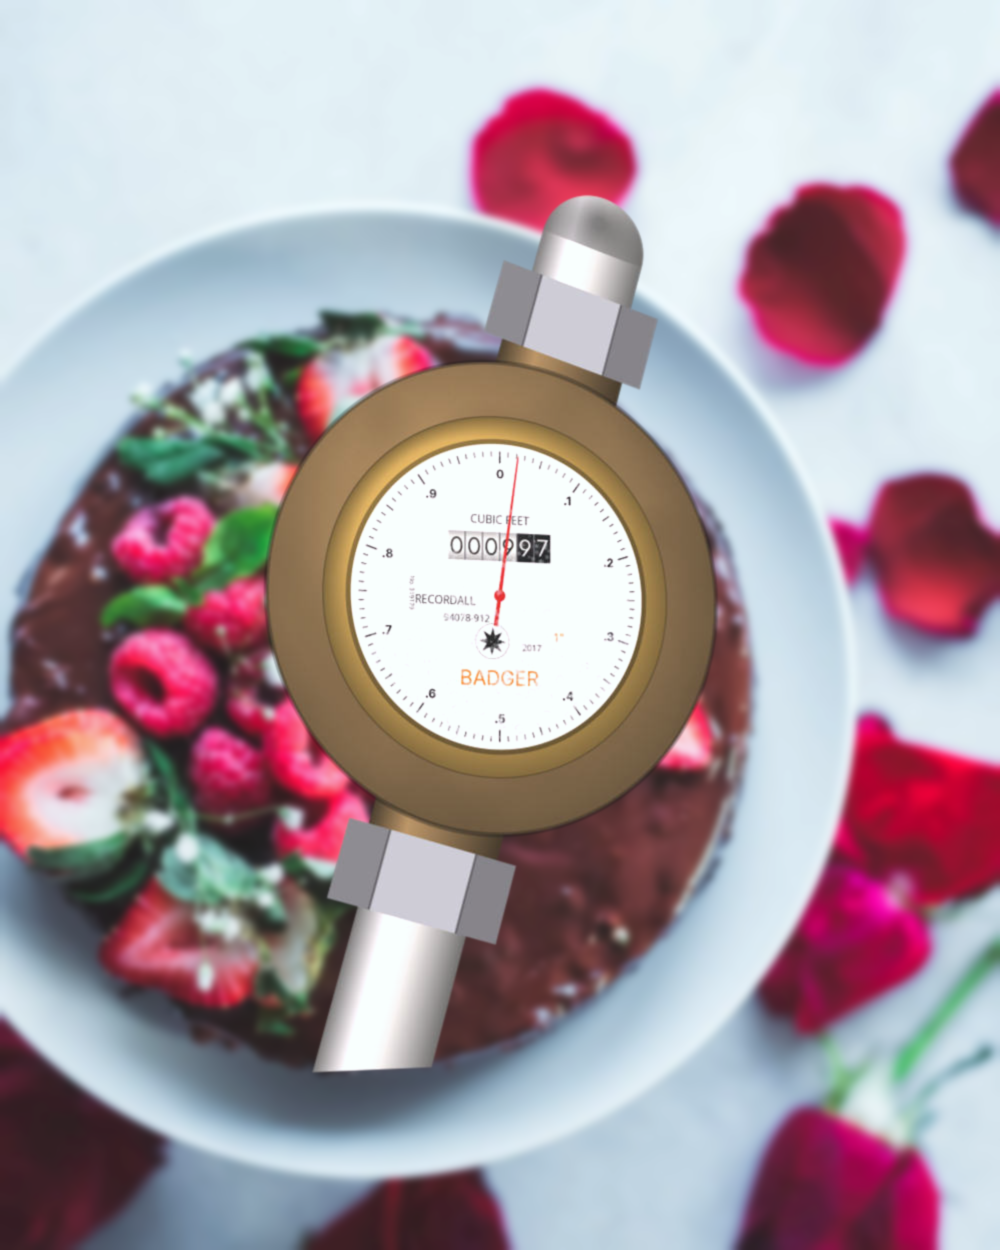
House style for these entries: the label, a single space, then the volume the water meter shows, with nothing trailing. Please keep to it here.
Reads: 997.02 ft³
